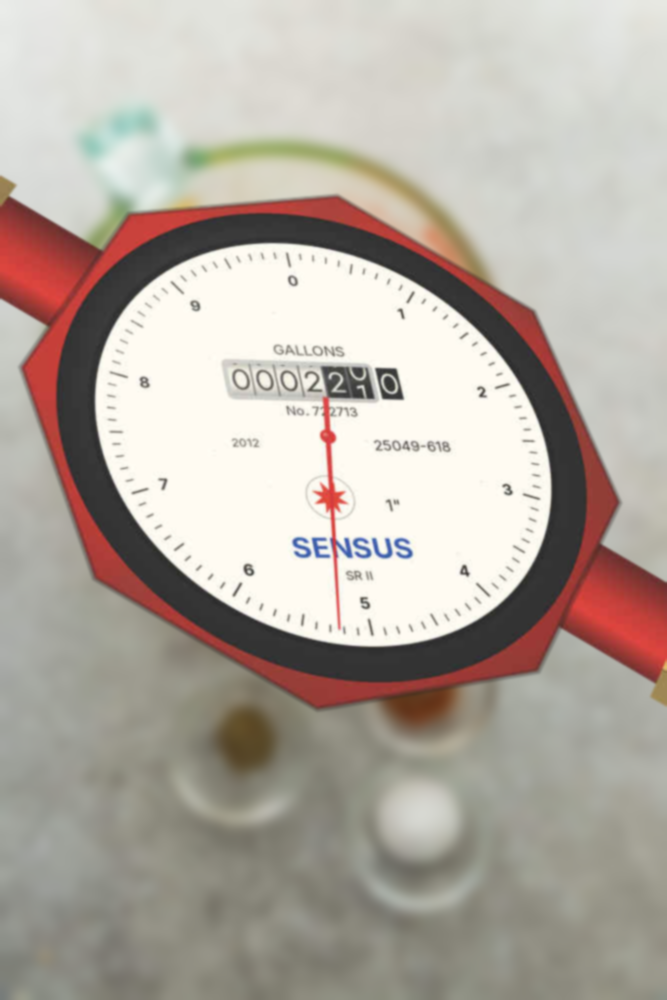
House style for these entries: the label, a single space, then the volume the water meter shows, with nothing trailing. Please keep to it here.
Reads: 2205.2 gal
